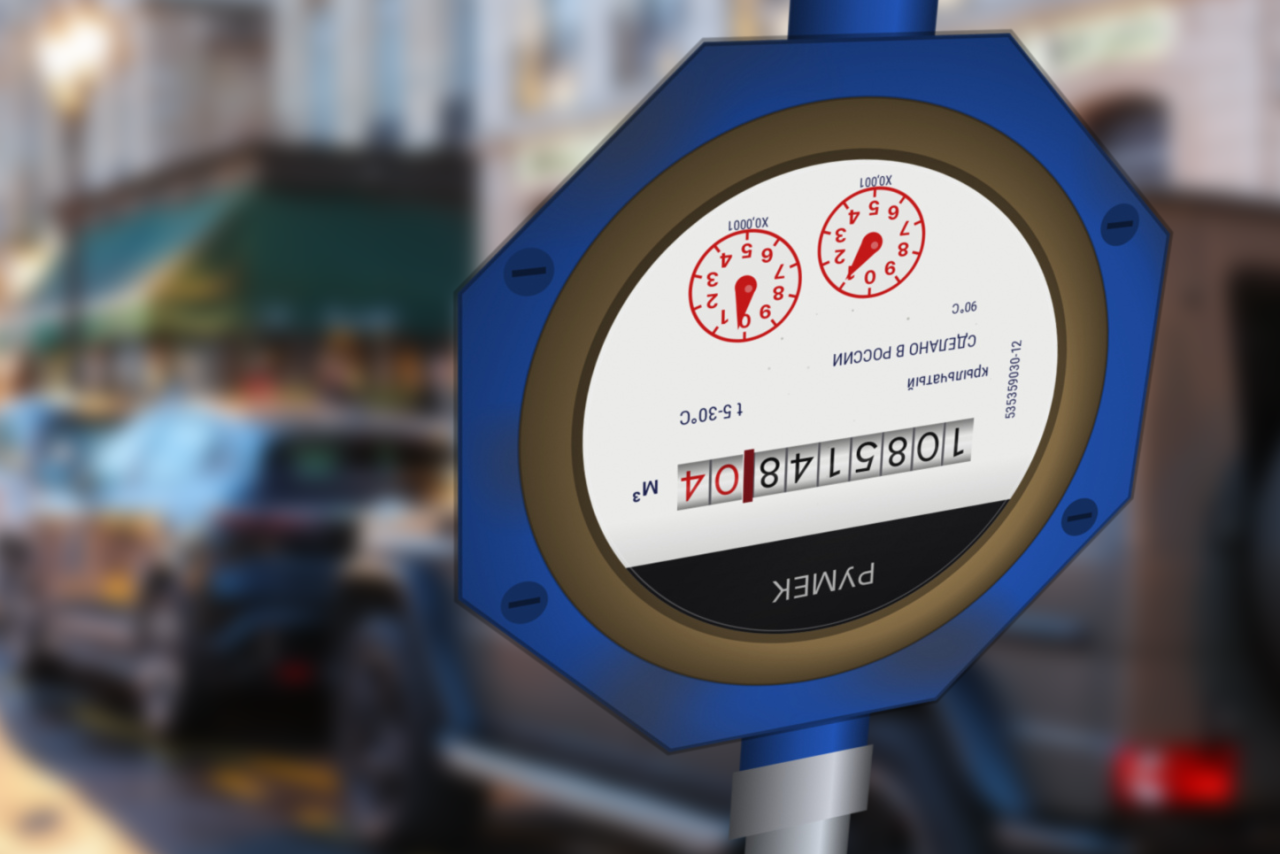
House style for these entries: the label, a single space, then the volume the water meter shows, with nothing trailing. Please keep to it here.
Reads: 1085148.0410 m³
